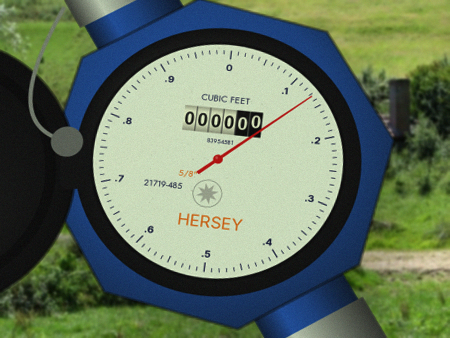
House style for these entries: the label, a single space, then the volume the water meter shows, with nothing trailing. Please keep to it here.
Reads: 0.13 ft³
